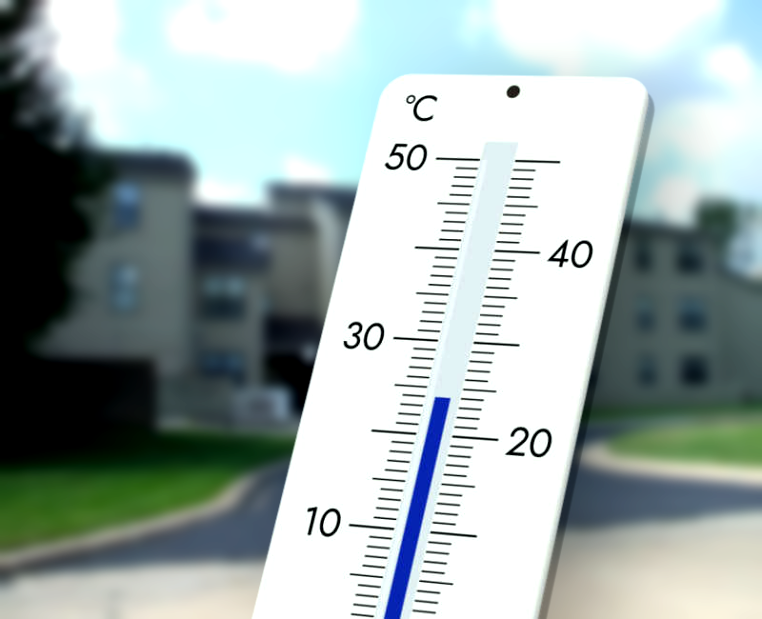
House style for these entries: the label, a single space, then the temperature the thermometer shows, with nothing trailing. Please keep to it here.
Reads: 24 °C
